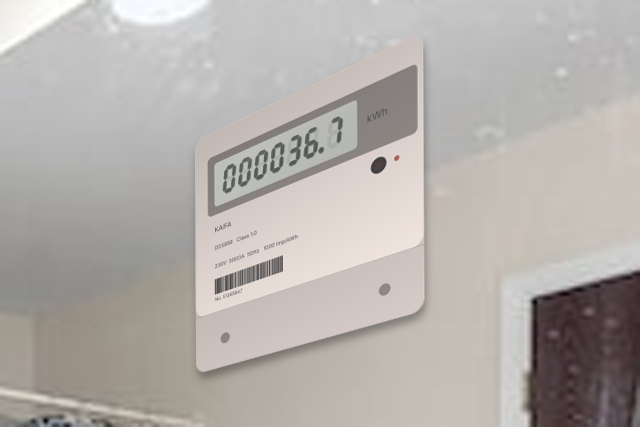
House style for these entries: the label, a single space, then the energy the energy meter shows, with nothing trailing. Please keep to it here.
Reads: 36.7 kWh
